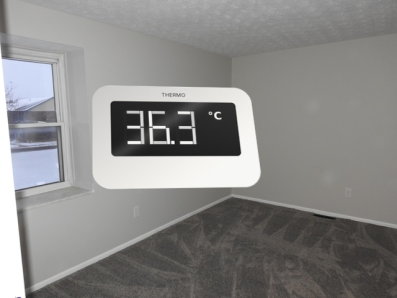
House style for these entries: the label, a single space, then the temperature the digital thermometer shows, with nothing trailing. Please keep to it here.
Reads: 36.3 °C
